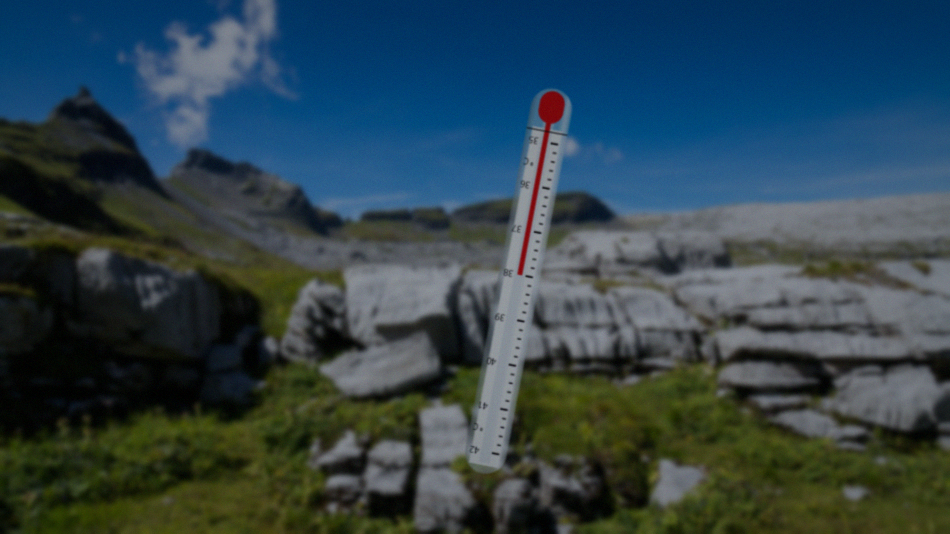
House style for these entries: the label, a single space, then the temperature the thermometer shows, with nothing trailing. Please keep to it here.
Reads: 38 °C
